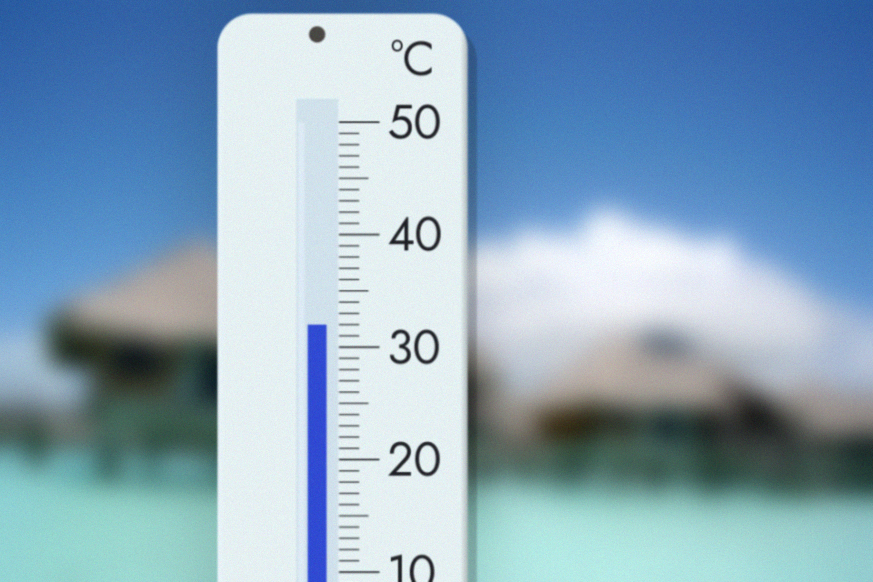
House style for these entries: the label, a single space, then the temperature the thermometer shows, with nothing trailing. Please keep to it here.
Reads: 32 °C
